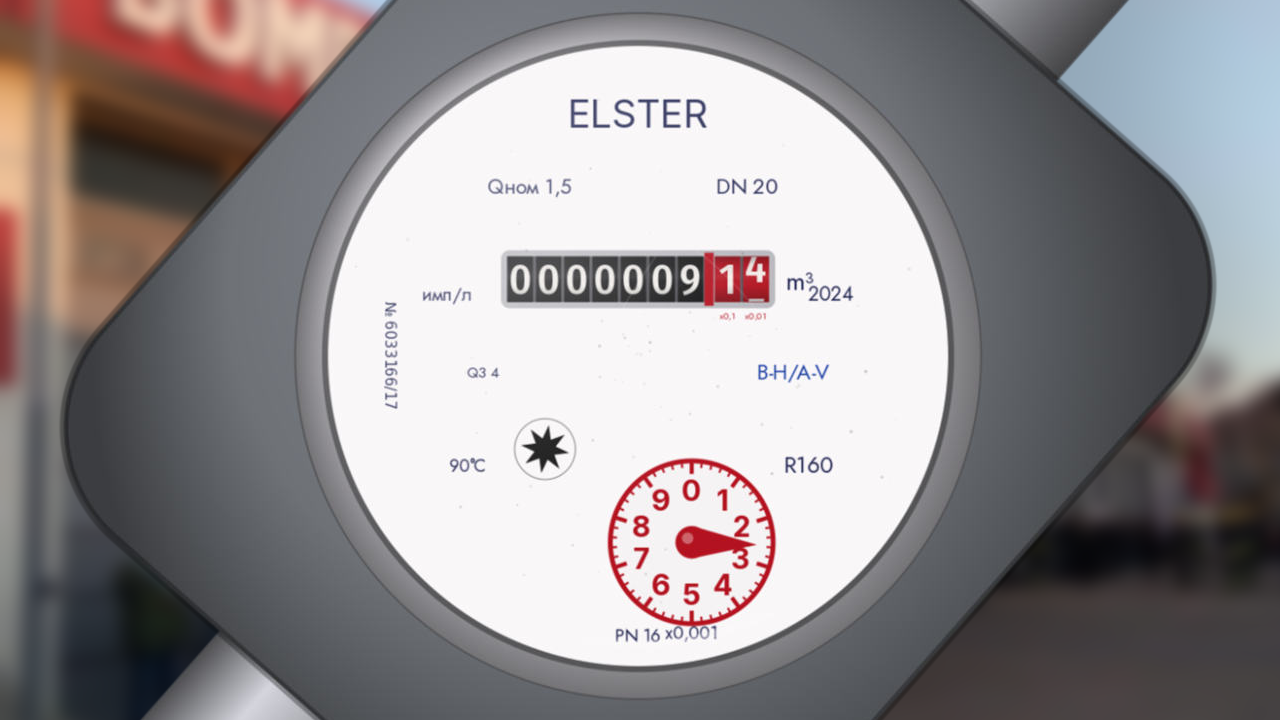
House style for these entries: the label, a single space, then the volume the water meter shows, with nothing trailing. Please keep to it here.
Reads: 9.142 m³
